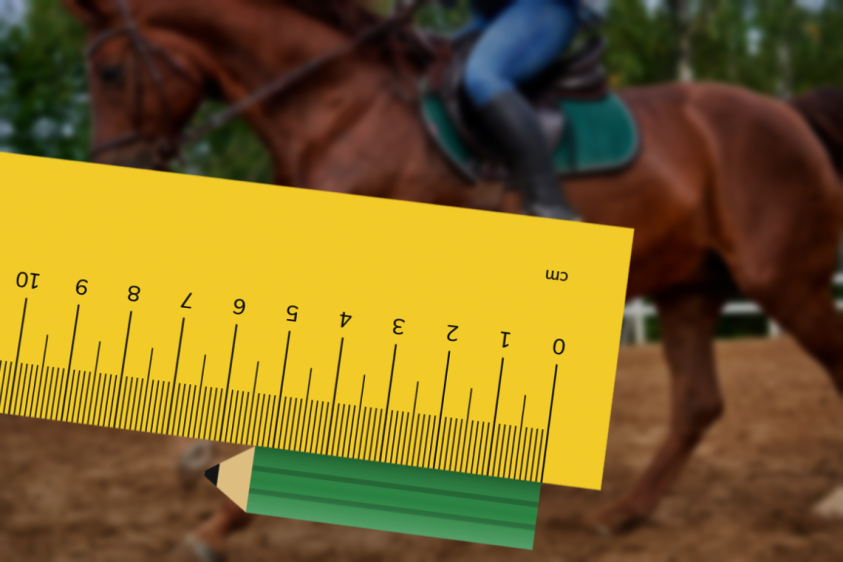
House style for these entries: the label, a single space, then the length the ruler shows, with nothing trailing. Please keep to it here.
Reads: 6.2 cm
